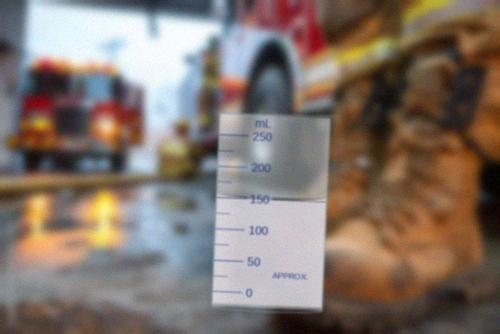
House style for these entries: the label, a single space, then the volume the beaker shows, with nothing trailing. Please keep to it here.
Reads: 150 mL
